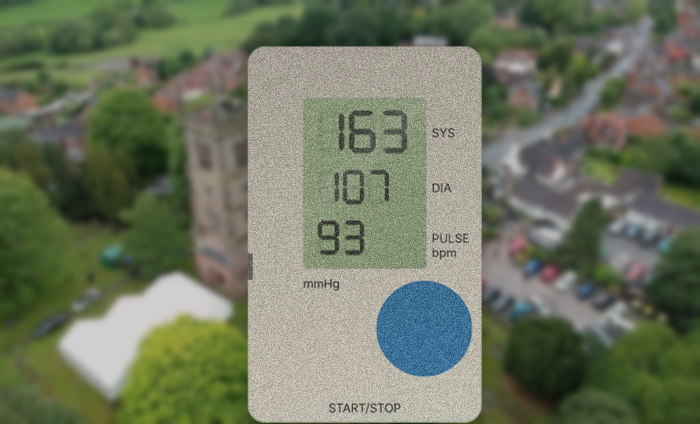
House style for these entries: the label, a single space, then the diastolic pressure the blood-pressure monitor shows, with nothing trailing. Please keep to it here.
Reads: 107 mmHg
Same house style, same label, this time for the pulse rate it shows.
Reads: 93 bpm
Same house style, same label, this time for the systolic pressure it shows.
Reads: 163 mmHg
